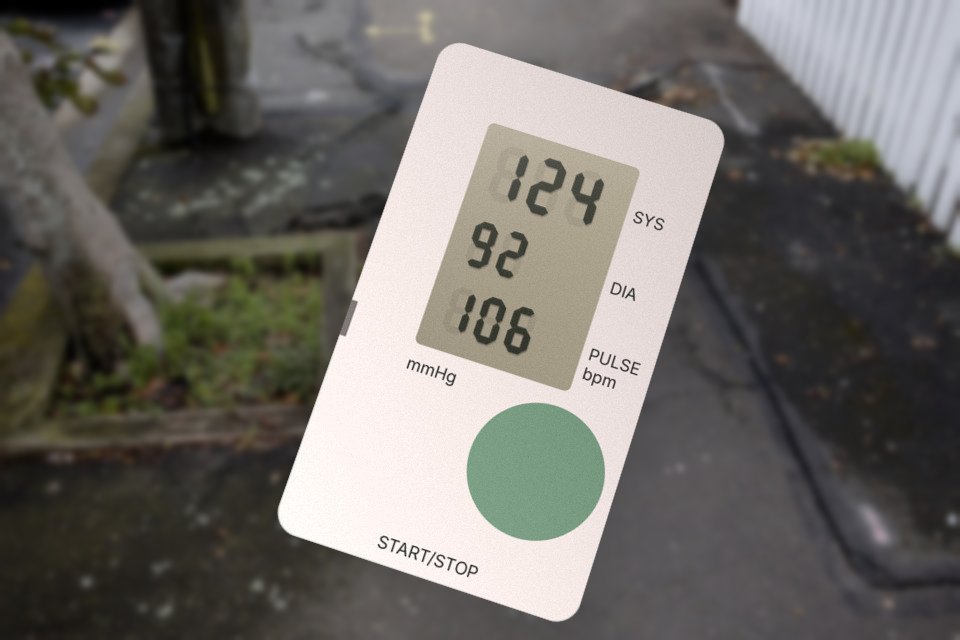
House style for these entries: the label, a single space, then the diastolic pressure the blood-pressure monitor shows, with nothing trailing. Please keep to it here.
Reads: 92 mmHg
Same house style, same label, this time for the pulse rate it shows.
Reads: 106 bpm
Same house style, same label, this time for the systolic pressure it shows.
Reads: 124 mmHg
